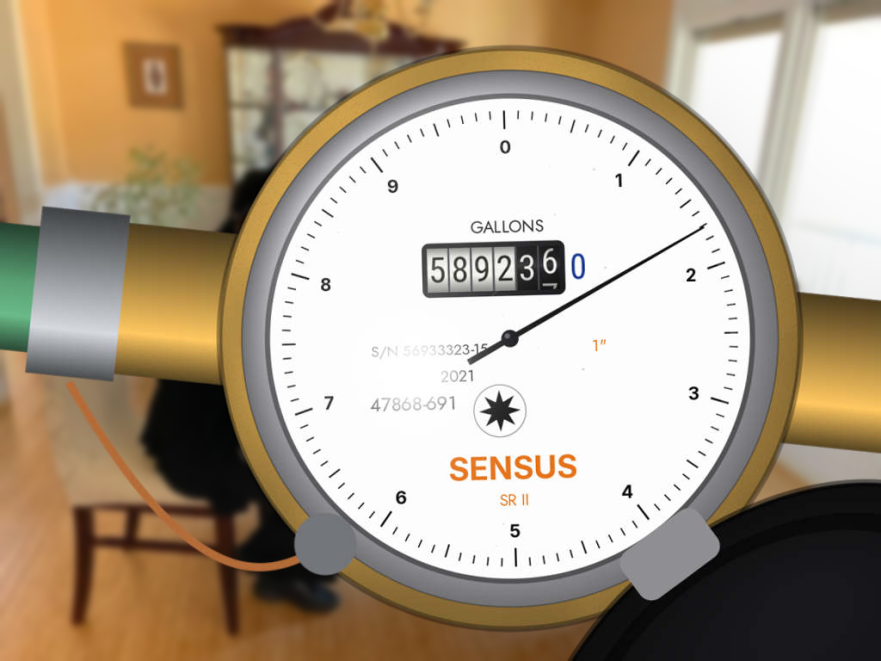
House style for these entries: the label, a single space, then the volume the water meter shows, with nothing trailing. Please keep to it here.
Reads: 5892361.7 gal
